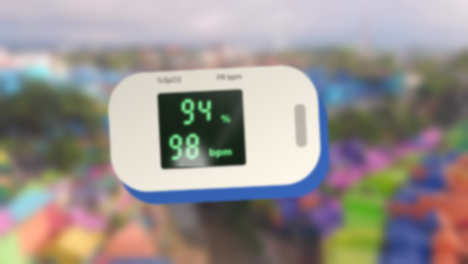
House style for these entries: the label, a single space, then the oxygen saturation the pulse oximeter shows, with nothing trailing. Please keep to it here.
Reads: 94 %
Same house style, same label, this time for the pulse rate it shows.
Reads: 98 bpm
